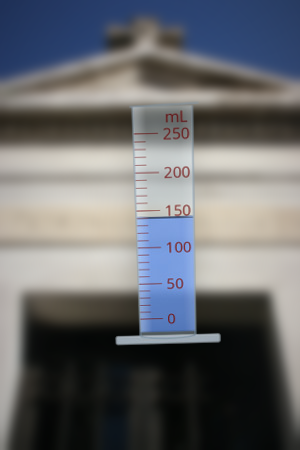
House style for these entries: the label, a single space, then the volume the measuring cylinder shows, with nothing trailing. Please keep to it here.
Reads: 140 mL
